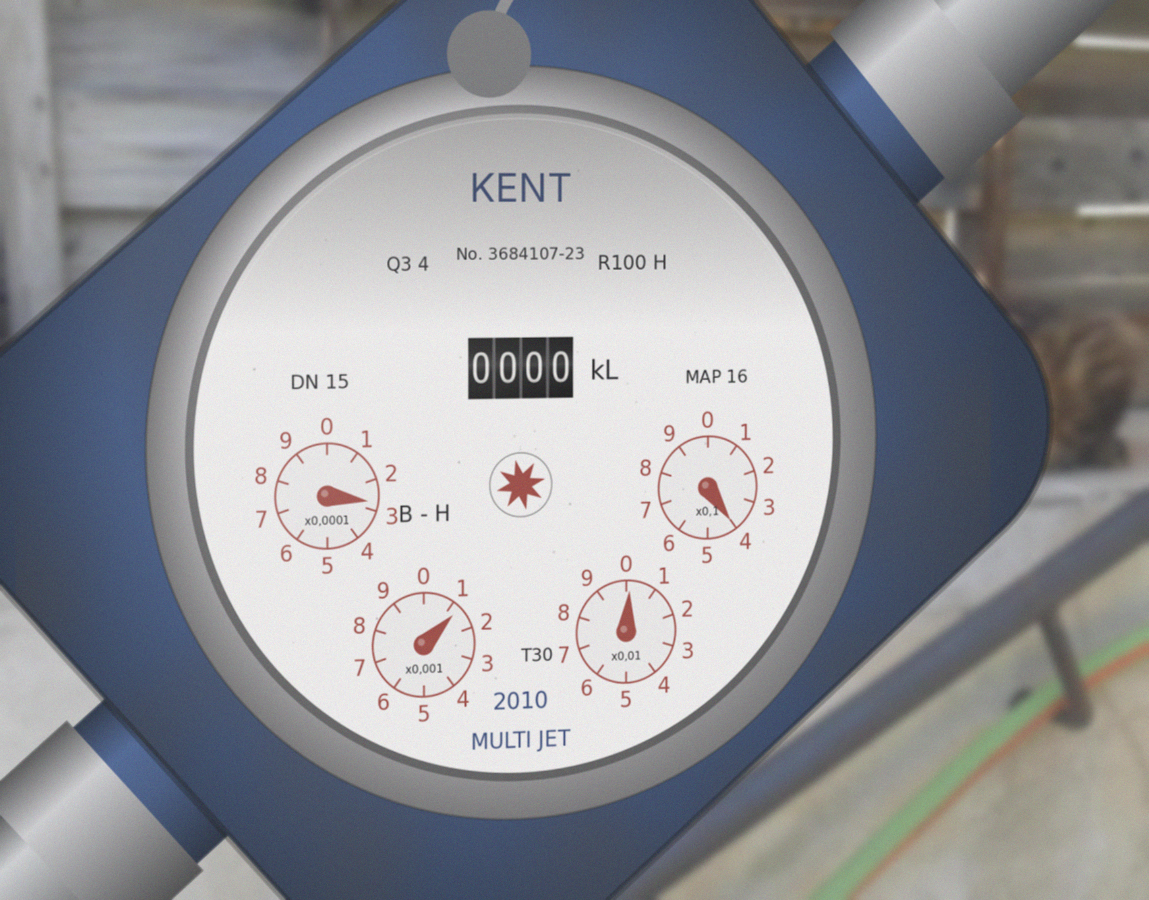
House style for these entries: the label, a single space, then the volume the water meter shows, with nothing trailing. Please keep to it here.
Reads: 0.4012 kL
